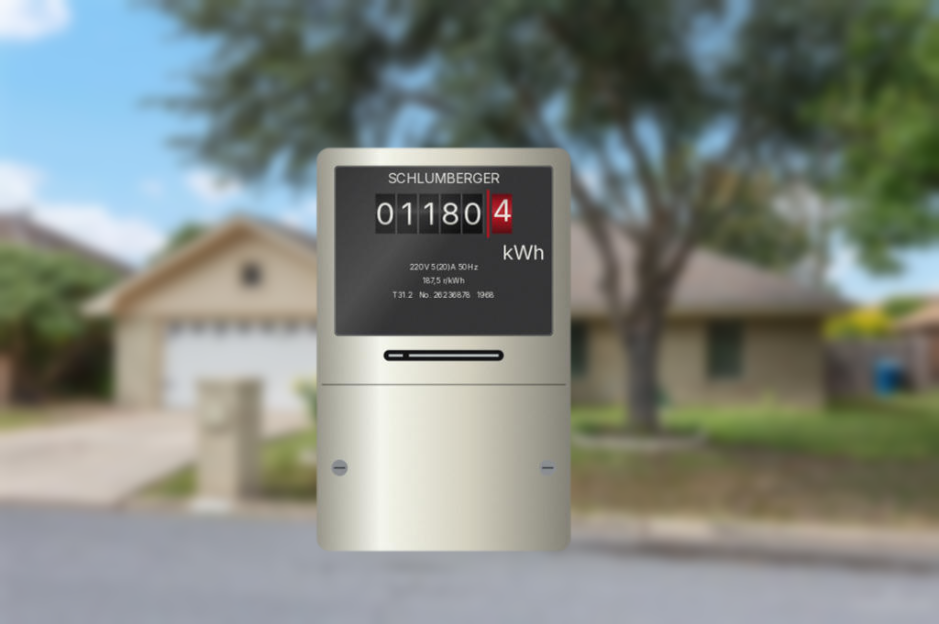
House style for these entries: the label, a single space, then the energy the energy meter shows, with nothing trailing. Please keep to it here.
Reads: 1180.4 kWh
